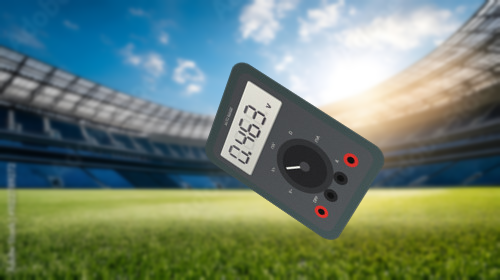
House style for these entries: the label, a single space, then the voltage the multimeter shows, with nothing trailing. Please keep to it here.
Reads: 0.463 V
